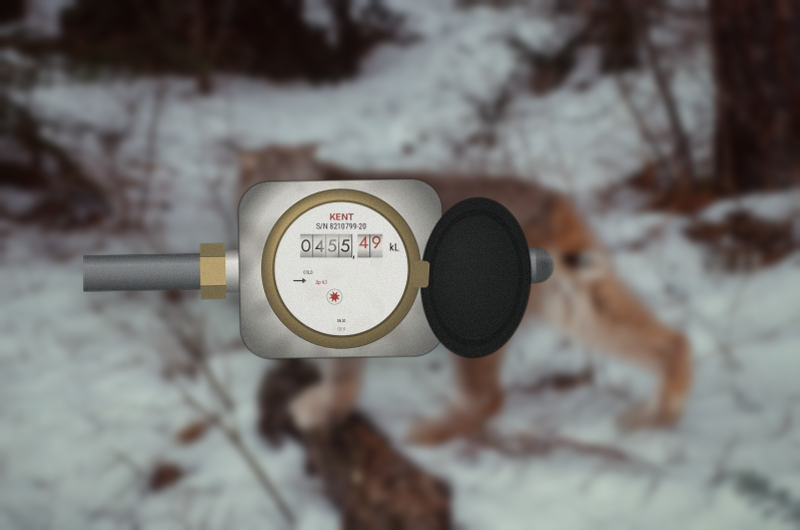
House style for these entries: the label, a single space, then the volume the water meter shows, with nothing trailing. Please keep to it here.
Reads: 455.49 kL
